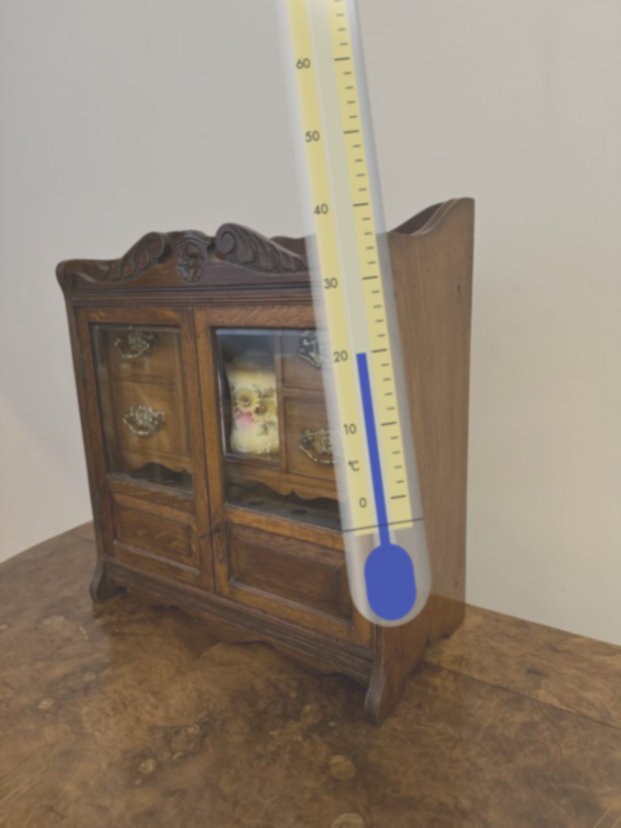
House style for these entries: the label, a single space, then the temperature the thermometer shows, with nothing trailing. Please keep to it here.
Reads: 20 °C
